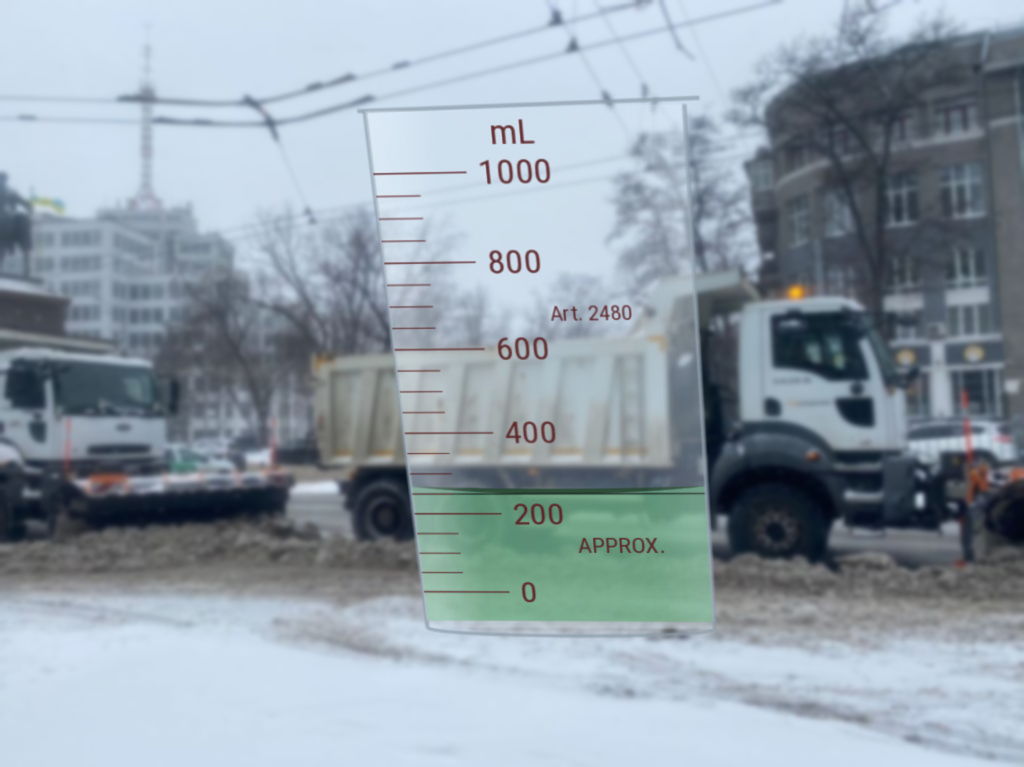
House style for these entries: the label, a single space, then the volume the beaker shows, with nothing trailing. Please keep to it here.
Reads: 250 mL
